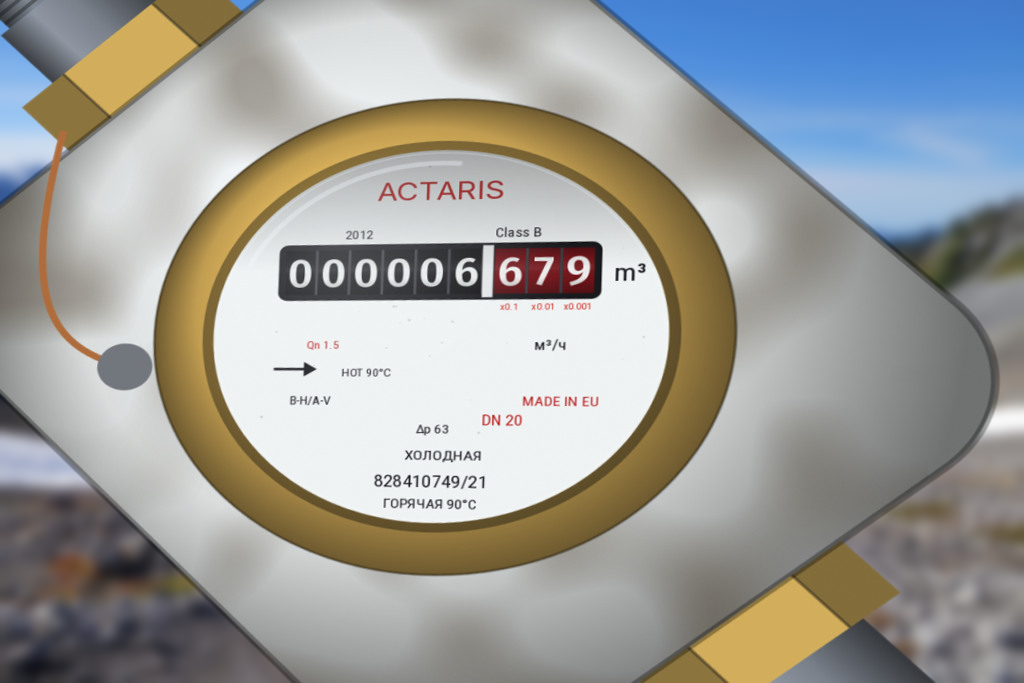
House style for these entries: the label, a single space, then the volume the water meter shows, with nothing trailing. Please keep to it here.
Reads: 6.679 m³
